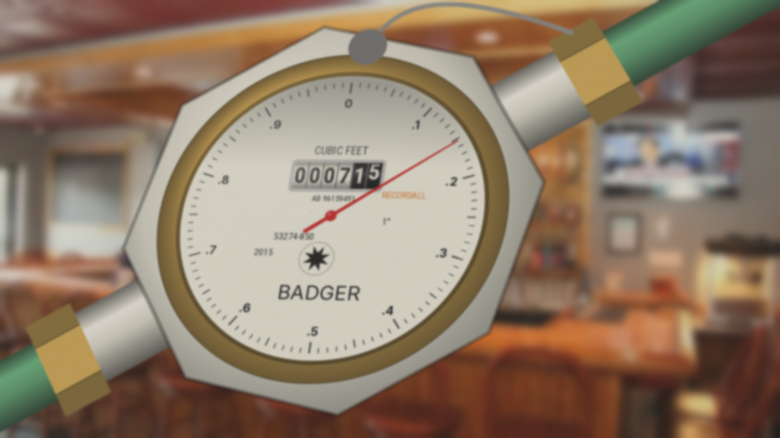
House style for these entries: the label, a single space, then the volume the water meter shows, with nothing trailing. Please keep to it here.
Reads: 715.15 ft³
